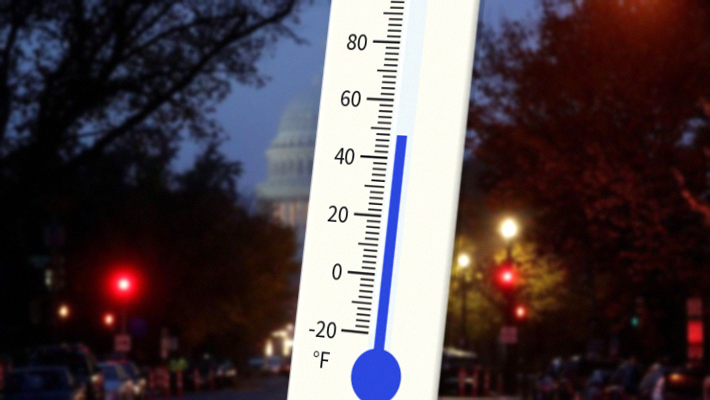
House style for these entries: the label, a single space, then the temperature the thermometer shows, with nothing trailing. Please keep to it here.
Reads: 48 °F
